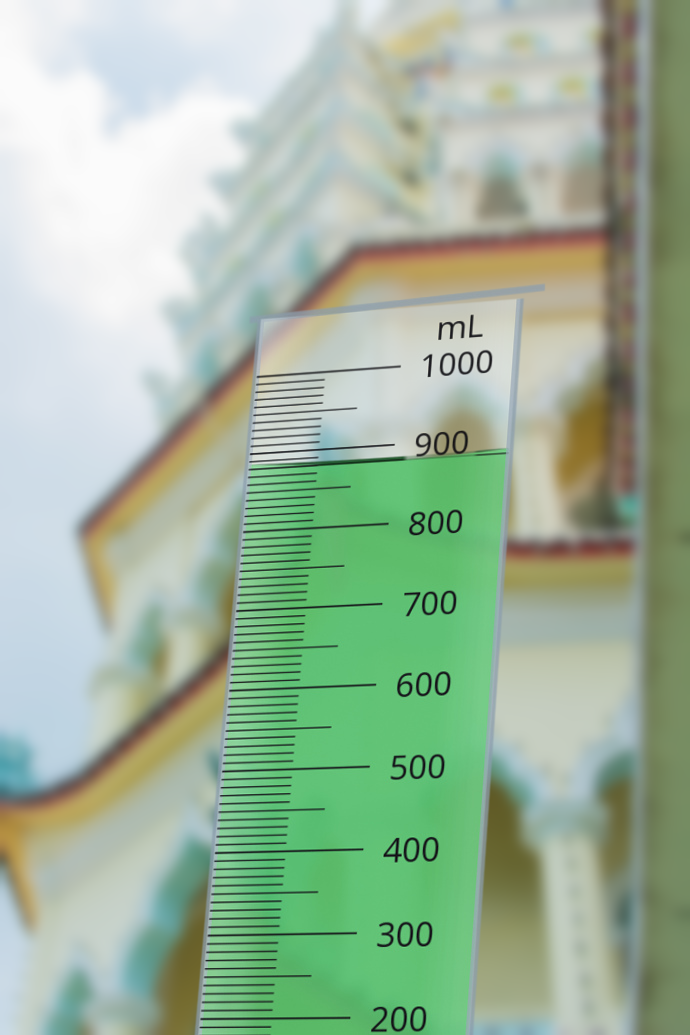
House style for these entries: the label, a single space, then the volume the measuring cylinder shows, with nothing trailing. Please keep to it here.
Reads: 880 mL
